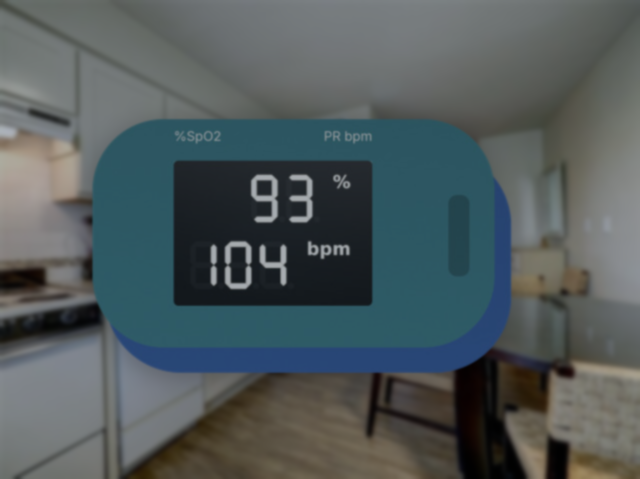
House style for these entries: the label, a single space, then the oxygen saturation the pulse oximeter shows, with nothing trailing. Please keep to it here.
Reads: 93 %
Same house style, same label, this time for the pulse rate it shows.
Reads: 104 bpm
